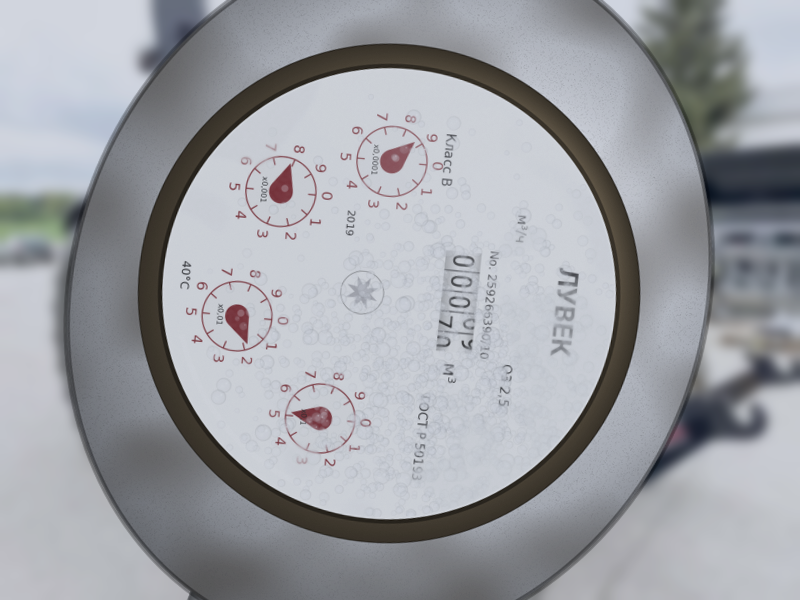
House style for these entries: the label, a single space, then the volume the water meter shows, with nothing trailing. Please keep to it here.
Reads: 69.5178 m³
